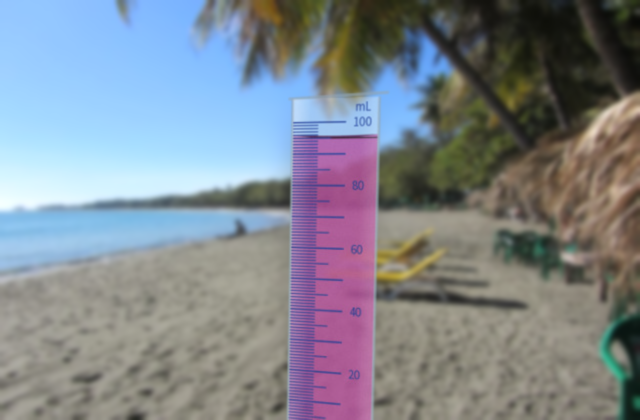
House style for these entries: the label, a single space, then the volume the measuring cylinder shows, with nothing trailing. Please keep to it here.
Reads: 95 mL
